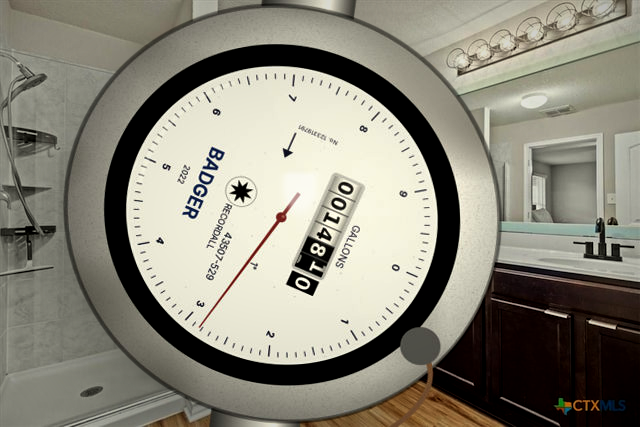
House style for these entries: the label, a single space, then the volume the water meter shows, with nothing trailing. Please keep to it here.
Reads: 14812.8 gal
